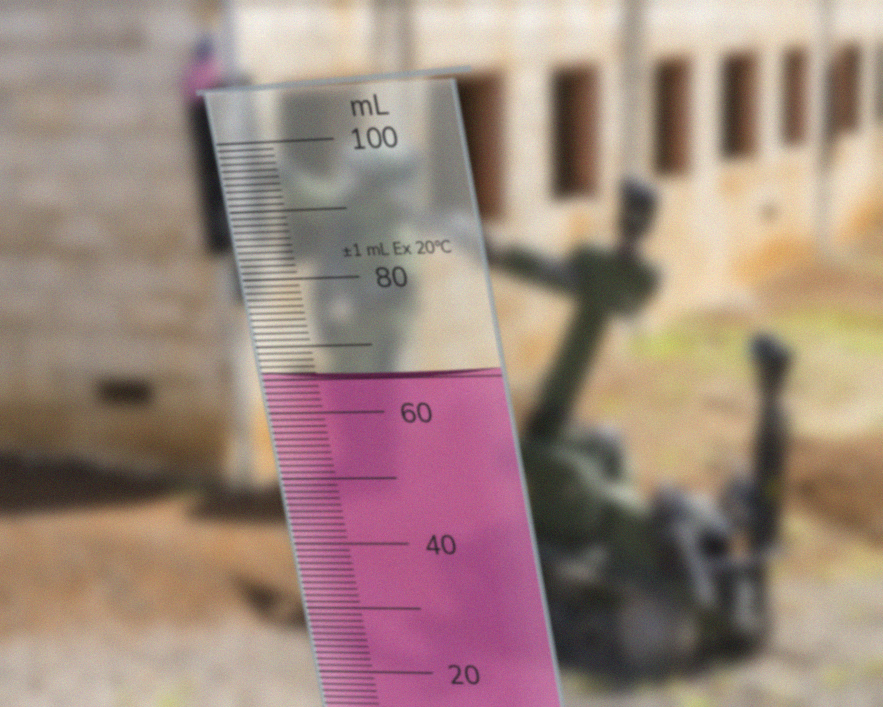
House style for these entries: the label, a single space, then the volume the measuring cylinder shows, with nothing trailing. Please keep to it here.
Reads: 65 mL
